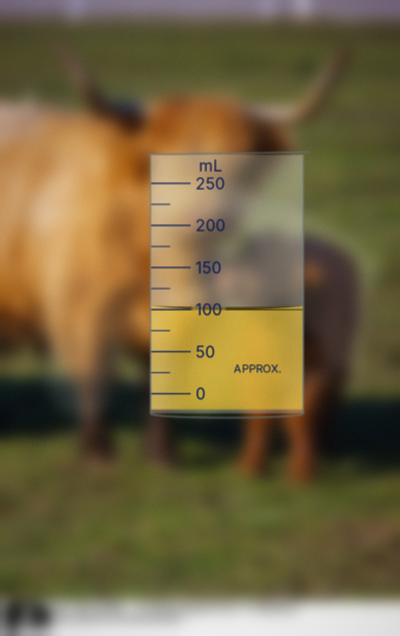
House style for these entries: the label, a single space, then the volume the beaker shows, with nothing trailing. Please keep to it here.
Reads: 100 mL
